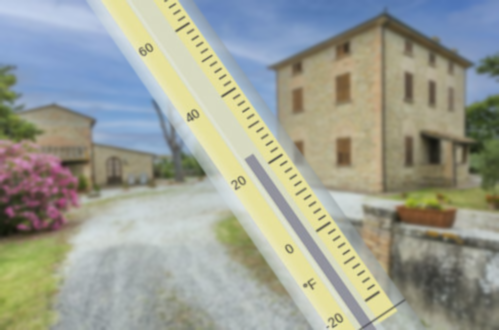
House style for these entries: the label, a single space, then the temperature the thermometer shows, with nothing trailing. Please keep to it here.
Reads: 24 °F
